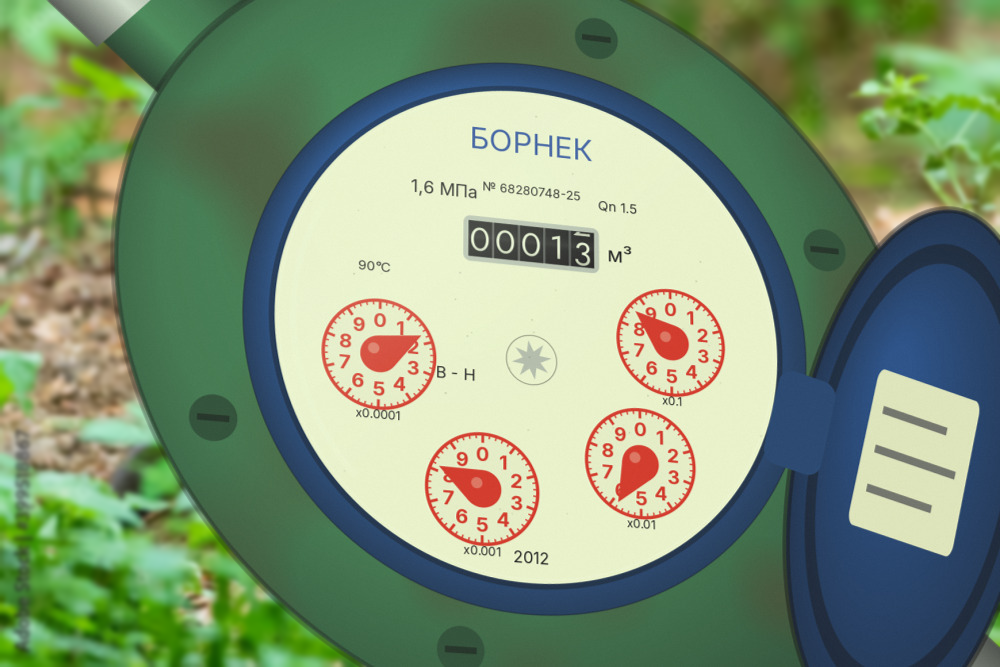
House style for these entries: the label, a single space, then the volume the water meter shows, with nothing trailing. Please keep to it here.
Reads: 12.8581 m³
